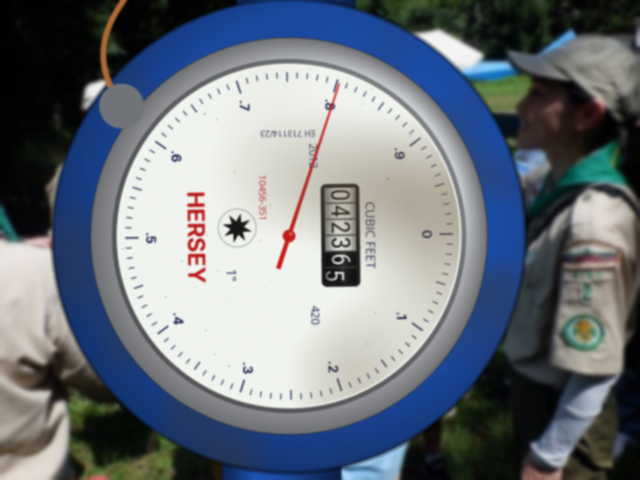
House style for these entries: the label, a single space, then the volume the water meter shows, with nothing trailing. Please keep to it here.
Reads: 42364.80 ft³
